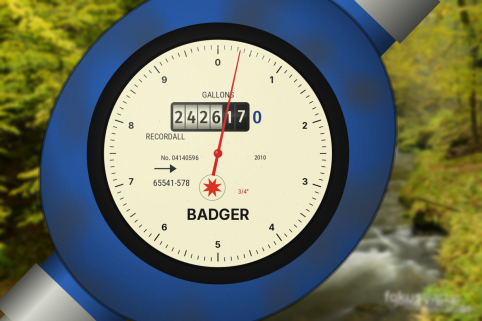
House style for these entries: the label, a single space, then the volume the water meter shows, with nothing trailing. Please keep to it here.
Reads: 2426170.3 gal
